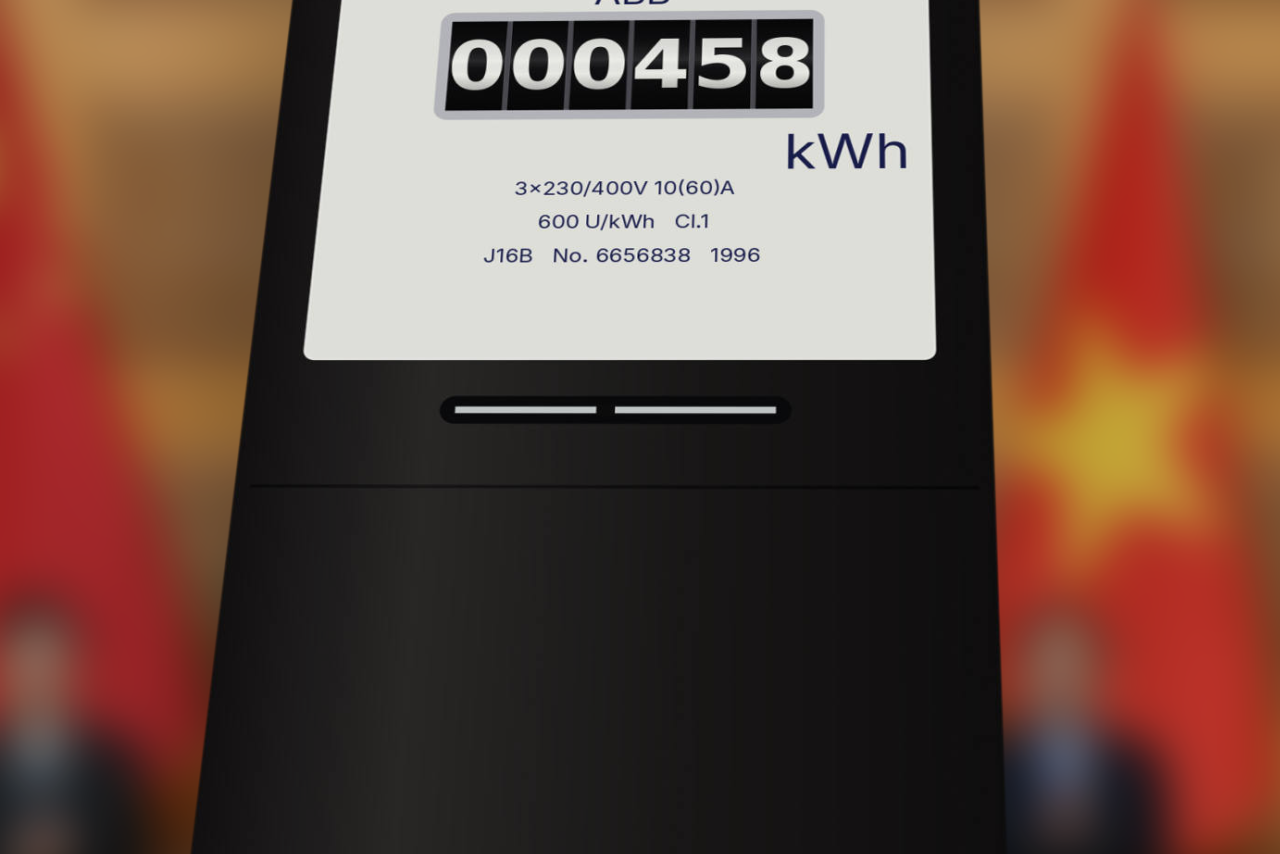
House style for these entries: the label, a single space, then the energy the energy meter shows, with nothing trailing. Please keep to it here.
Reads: 458 kWh
